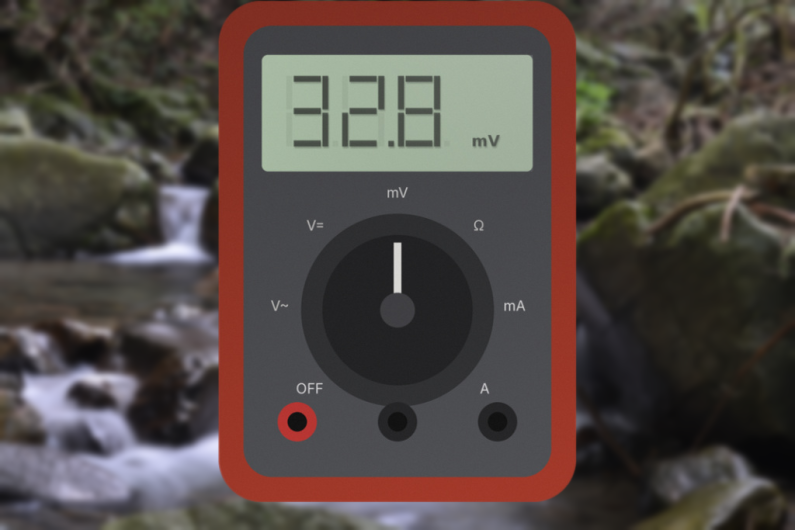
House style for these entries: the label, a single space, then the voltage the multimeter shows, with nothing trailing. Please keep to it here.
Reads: 32.8 mV
